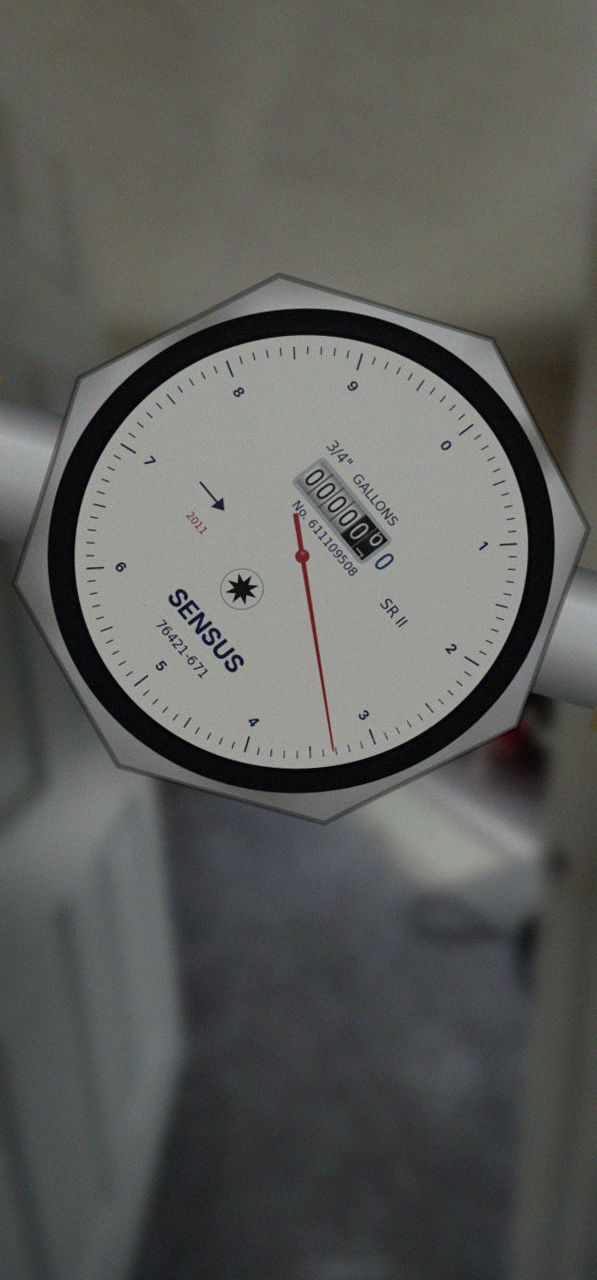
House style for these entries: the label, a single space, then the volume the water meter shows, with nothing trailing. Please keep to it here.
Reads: 63.3 gal
